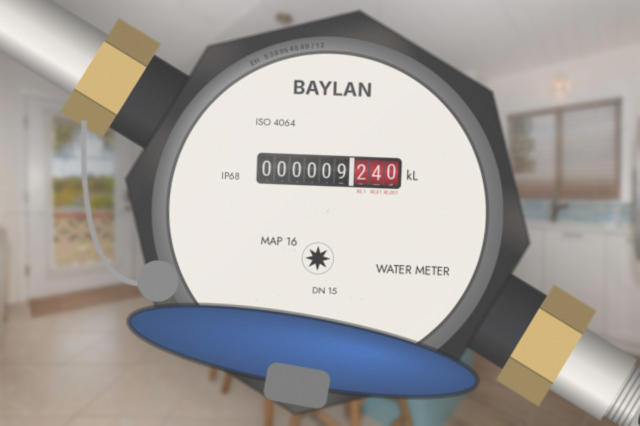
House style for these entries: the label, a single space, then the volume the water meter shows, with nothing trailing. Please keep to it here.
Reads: 9.240 kL
